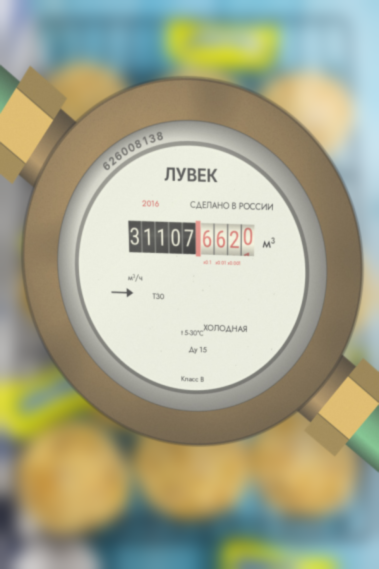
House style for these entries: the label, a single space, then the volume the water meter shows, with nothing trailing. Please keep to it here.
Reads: 31107.6620 m³
